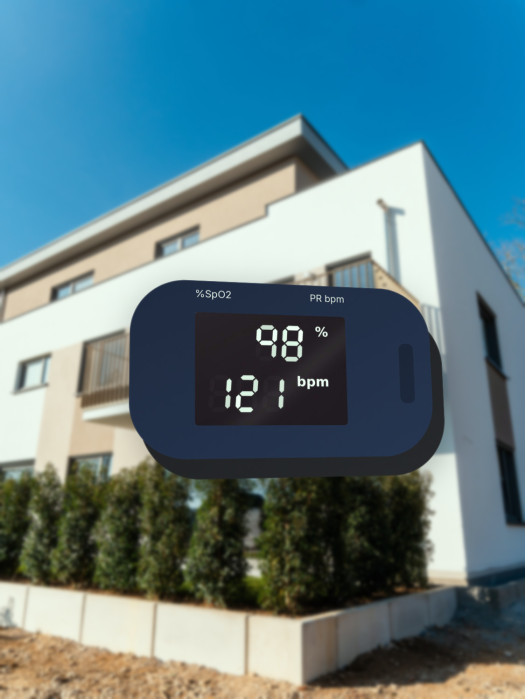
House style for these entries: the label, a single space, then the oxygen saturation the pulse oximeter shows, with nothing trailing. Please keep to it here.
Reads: 98 %
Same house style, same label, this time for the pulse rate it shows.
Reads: 121 bpm
